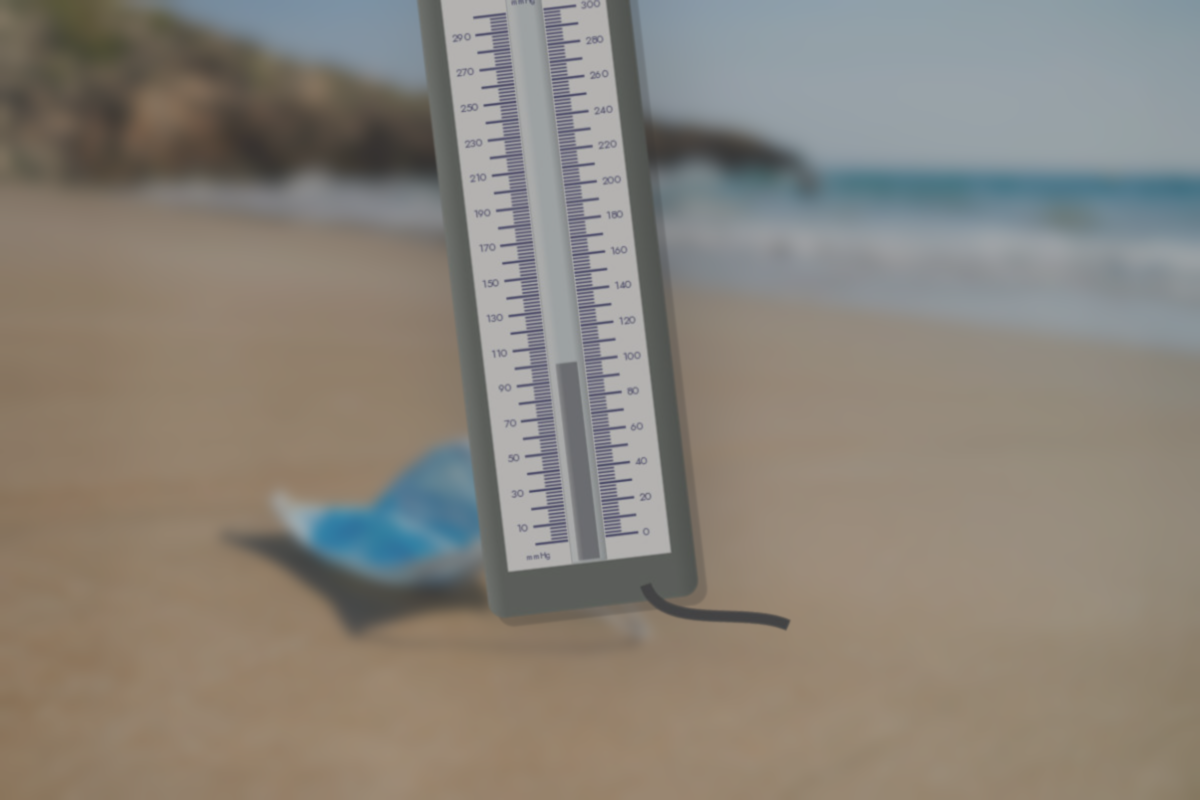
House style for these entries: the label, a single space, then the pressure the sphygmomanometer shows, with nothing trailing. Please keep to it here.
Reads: 100 mmHg
